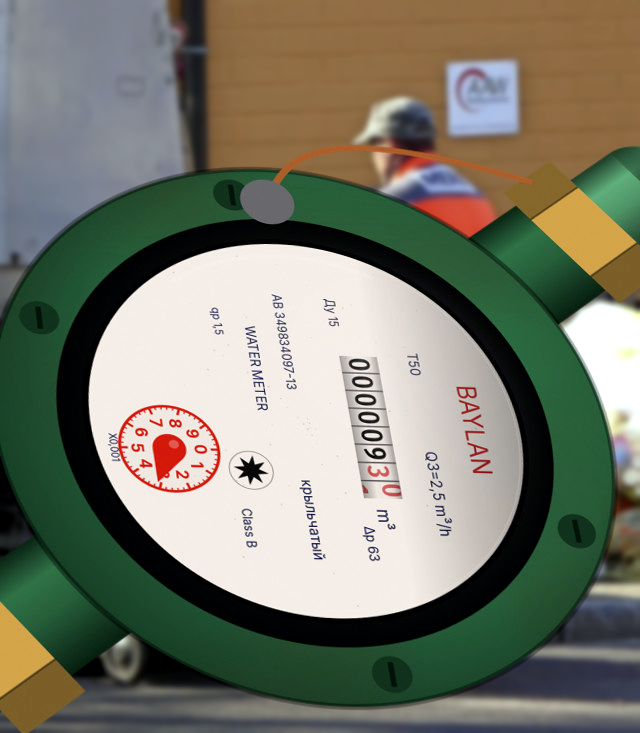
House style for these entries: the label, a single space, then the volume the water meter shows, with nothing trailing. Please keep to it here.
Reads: 9.303 m³
